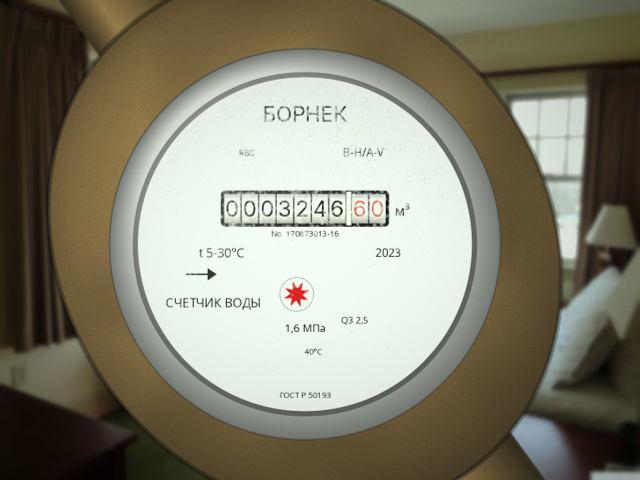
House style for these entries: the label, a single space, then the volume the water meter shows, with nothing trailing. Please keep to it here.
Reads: 3246.60 m³
